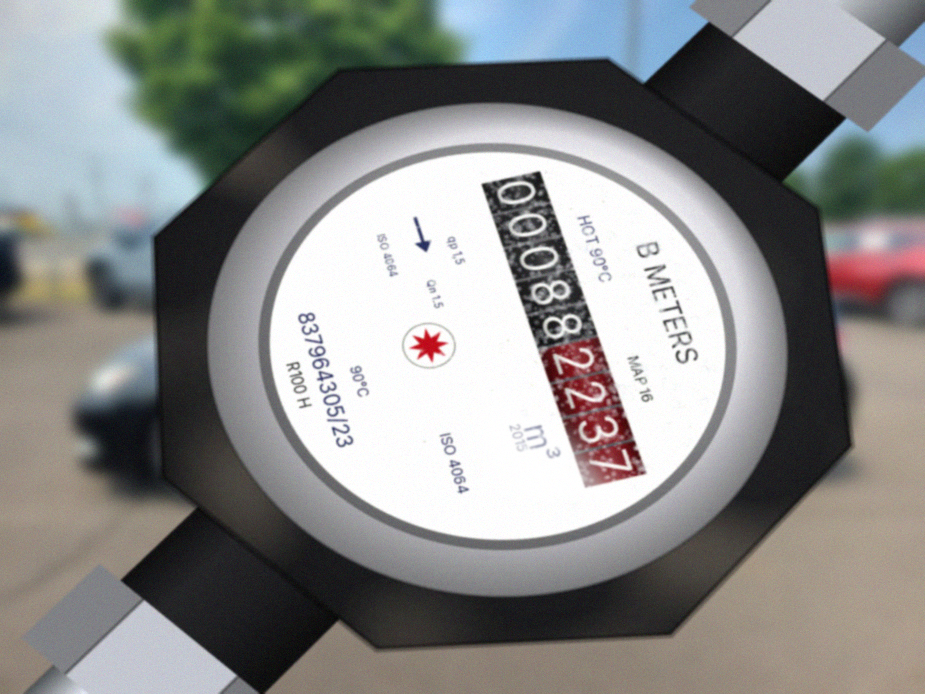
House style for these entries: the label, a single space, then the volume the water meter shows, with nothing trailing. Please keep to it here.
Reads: 88.2237 m³
